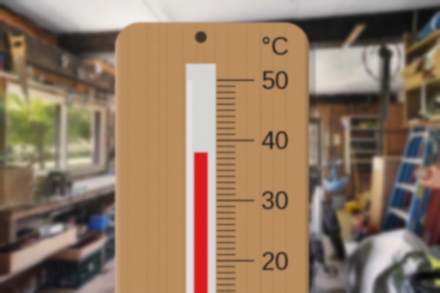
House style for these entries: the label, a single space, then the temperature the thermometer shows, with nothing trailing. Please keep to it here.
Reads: 38 °C
